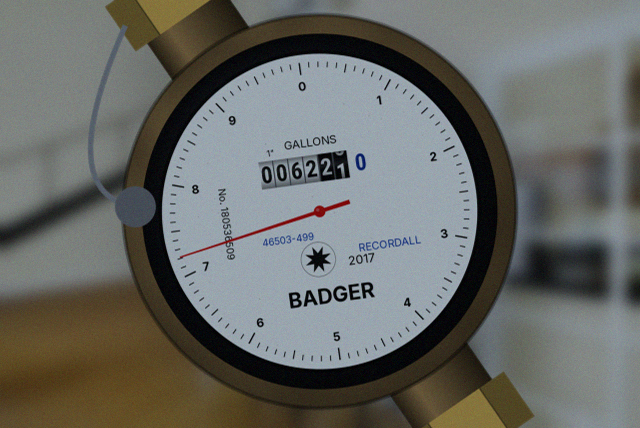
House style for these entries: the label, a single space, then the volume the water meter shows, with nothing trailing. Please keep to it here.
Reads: 62207.2 gal
